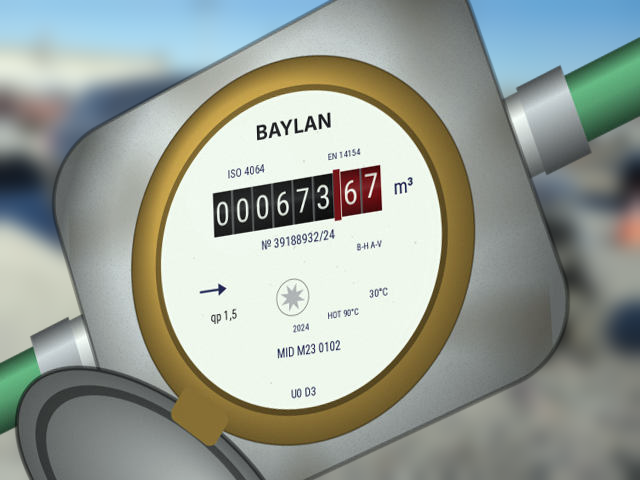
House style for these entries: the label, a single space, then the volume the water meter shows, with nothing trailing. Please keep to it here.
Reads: 673.67 m³
